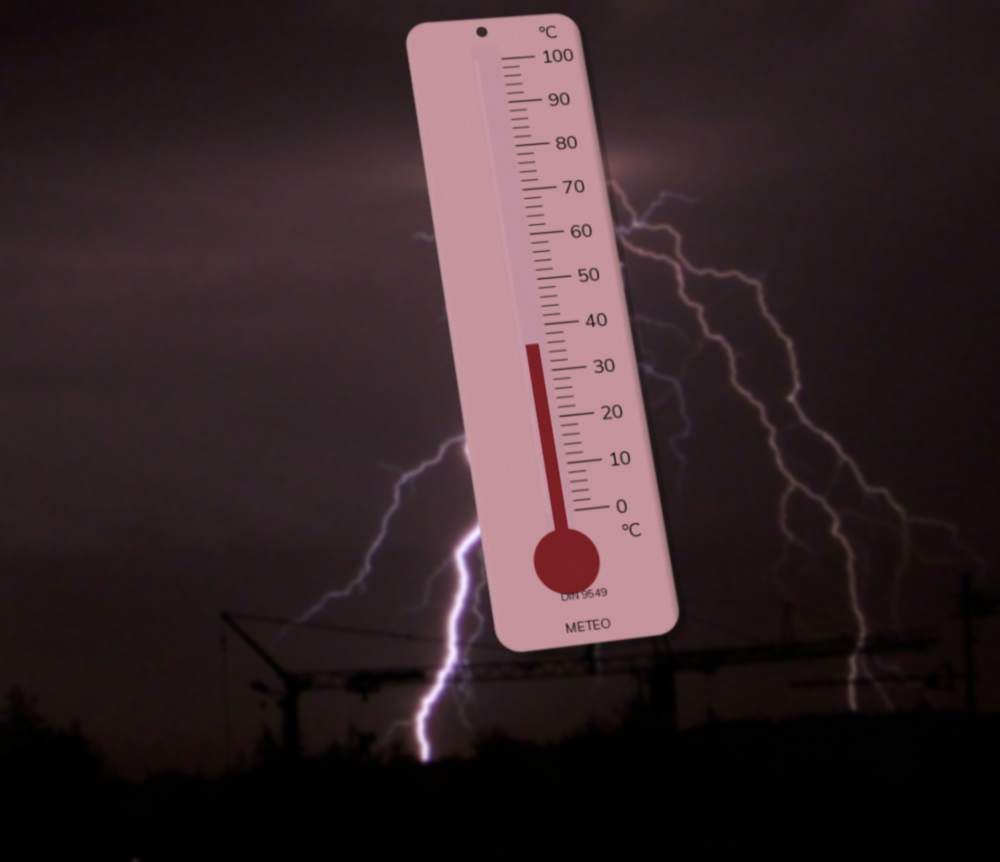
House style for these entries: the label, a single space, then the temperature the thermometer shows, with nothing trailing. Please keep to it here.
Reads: 36 °C
